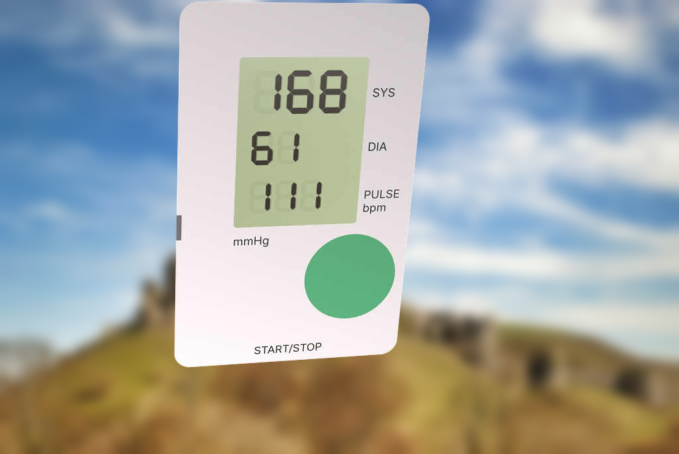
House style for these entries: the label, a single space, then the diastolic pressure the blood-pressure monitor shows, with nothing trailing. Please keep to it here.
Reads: 61 mmHg
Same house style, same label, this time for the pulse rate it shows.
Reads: 111 bpm
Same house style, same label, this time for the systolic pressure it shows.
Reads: 168 mmHg
